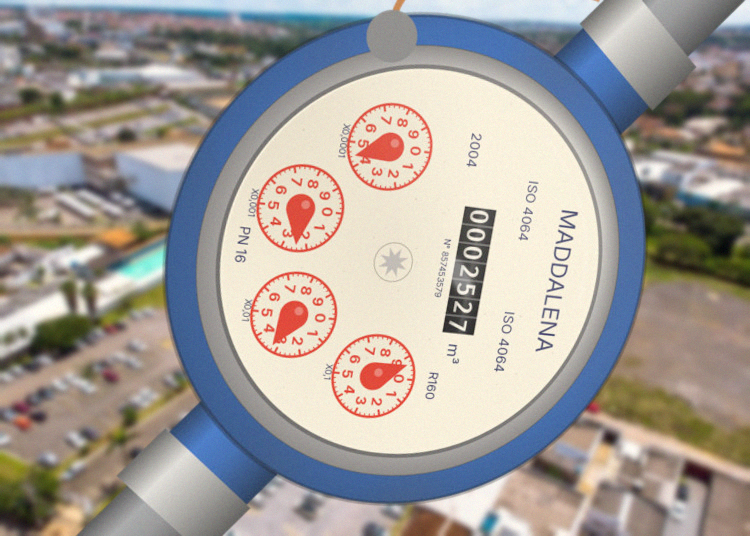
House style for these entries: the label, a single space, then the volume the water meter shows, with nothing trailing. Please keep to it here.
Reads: 2526.9324 m³
